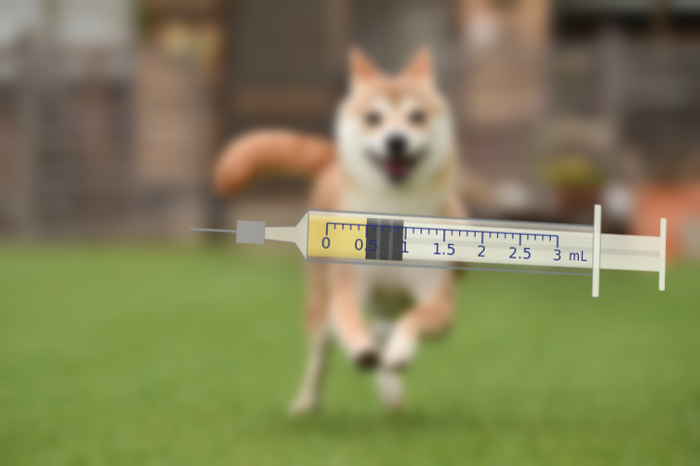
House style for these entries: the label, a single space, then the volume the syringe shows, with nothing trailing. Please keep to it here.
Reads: 0.5 mL
